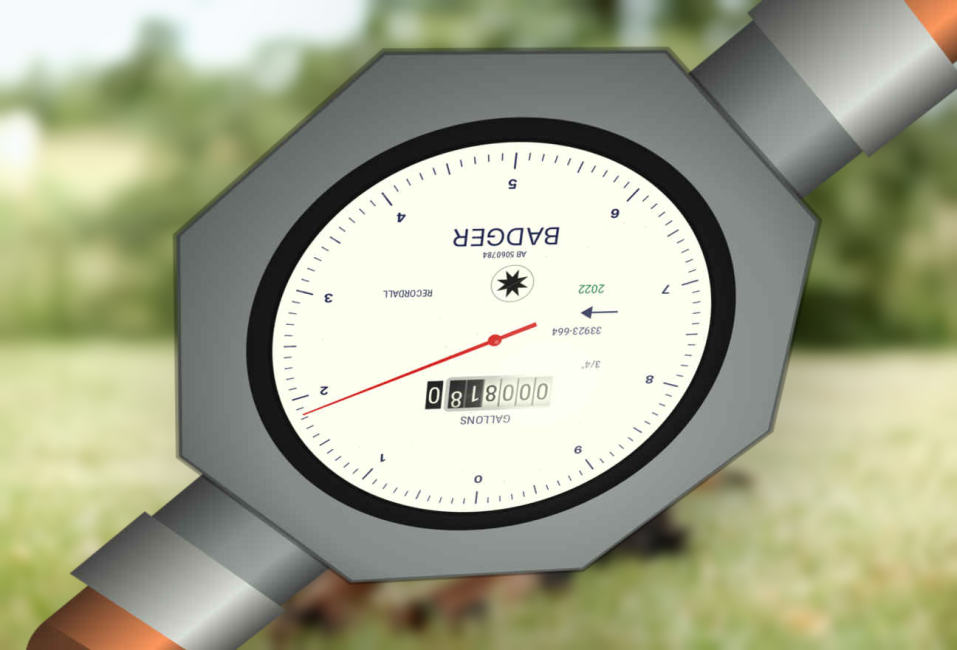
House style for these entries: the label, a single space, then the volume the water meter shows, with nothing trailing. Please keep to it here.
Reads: 8181.8 gal
